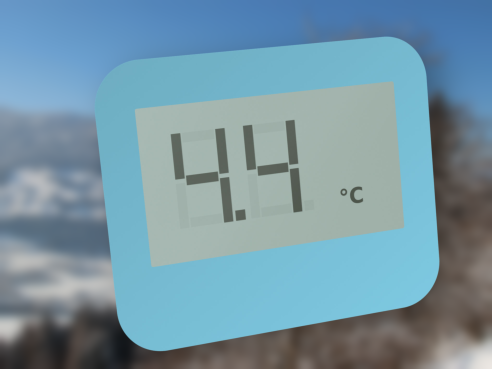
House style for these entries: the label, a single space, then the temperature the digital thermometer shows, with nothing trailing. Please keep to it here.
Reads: 4.4 °C
